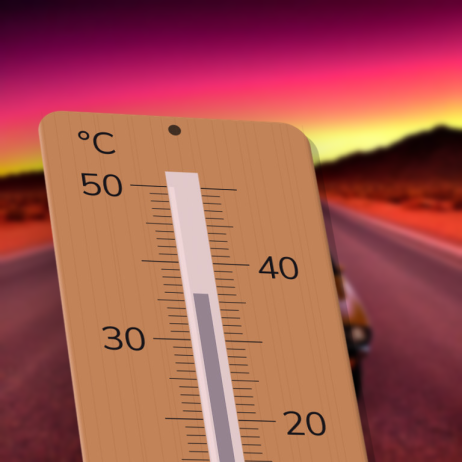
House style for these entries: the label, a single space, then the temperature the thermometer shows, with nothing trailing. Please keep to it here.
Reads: 36 °C
